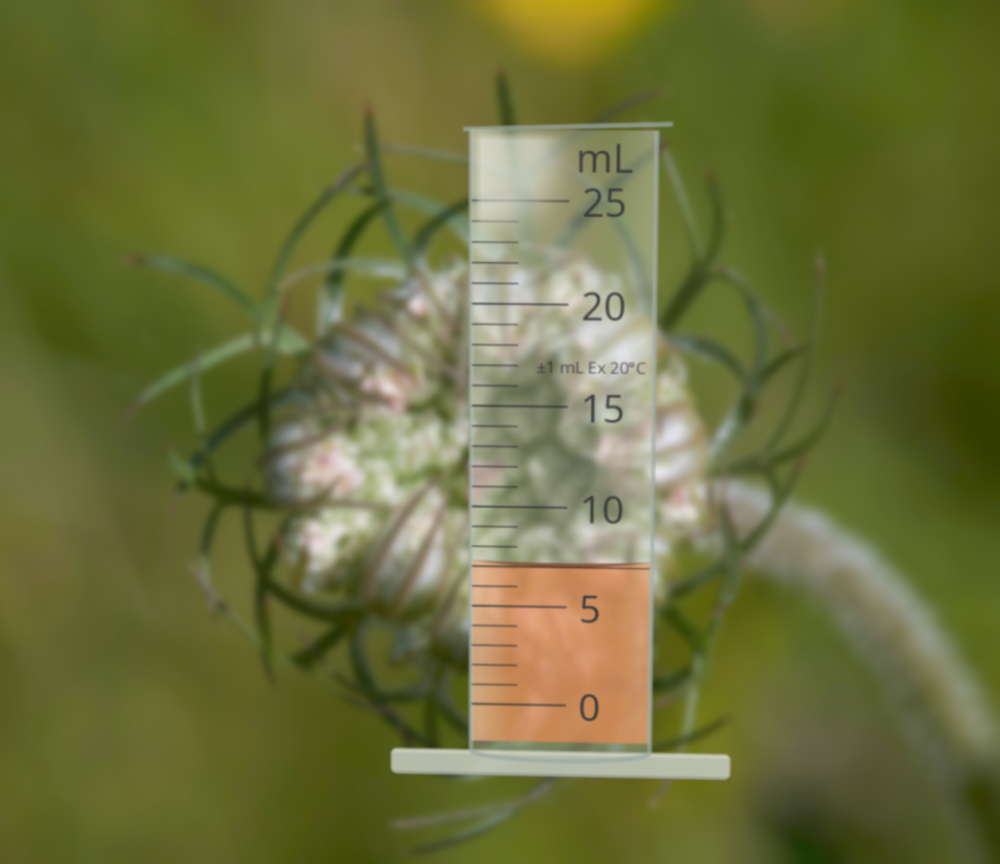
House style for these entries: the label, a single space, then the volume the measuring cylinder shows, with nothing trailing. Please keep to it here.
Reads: 7 mL
